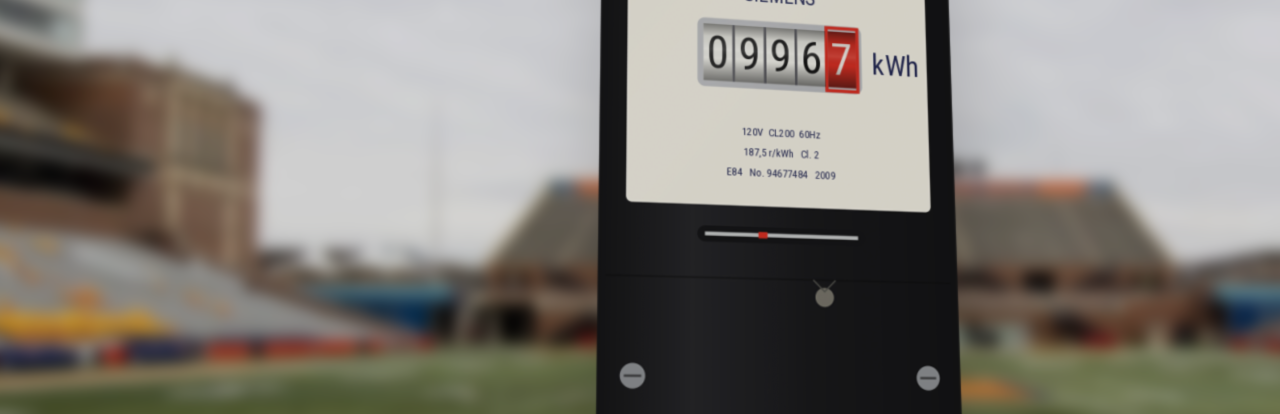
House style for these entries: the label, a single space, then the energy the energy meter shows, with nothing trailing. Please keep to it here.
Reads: 996.7 kWh
